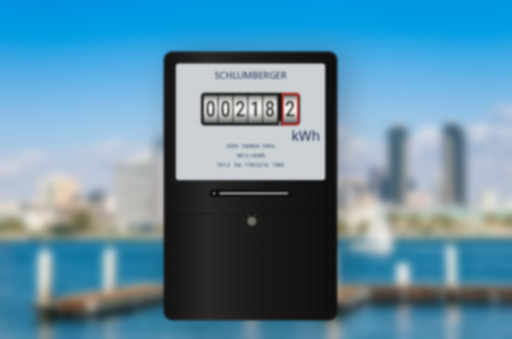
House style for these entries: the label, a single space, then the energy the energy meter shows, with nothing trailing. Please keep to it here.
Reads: 218.2 kWh
